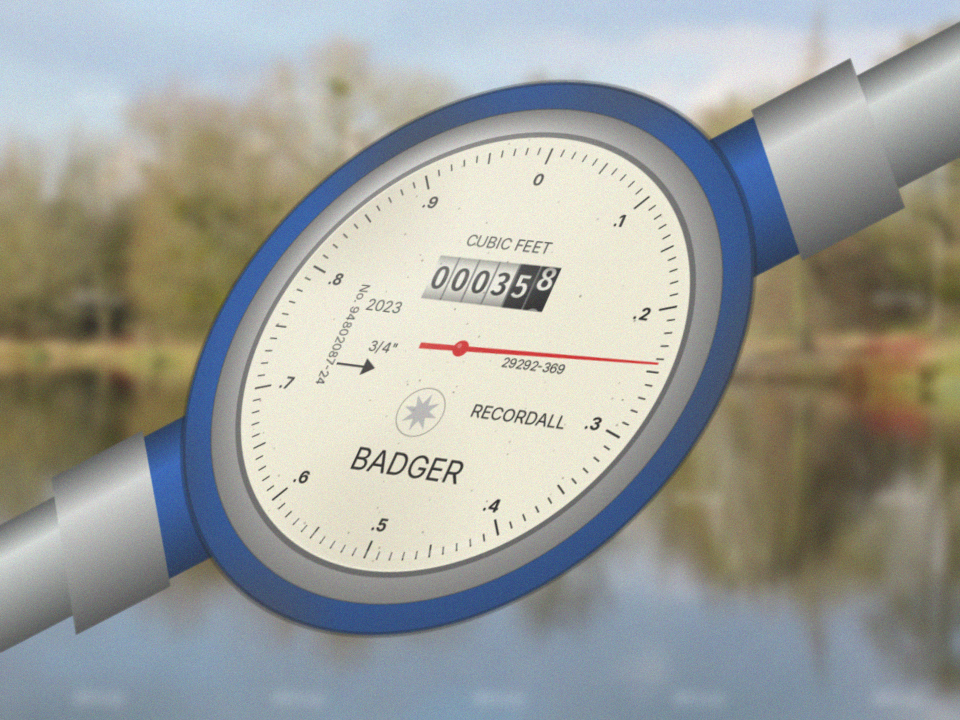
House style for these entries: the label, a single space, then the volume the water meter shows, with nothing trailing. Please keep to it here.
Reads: 358.24 ft³
